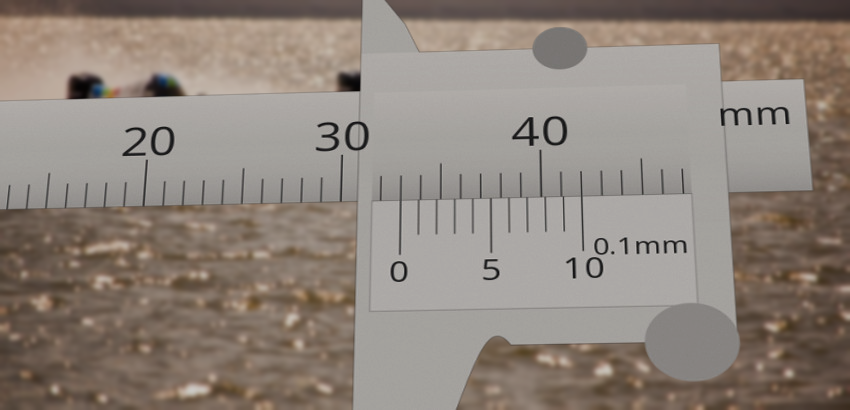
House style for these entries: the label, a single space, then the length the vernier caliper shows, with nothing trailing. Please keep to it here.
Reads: 33.0 mm
